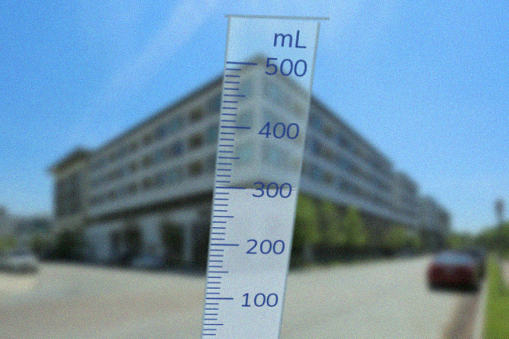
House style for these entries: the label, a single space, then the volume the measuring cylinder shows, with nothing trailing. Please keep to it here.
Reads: 300 mL
